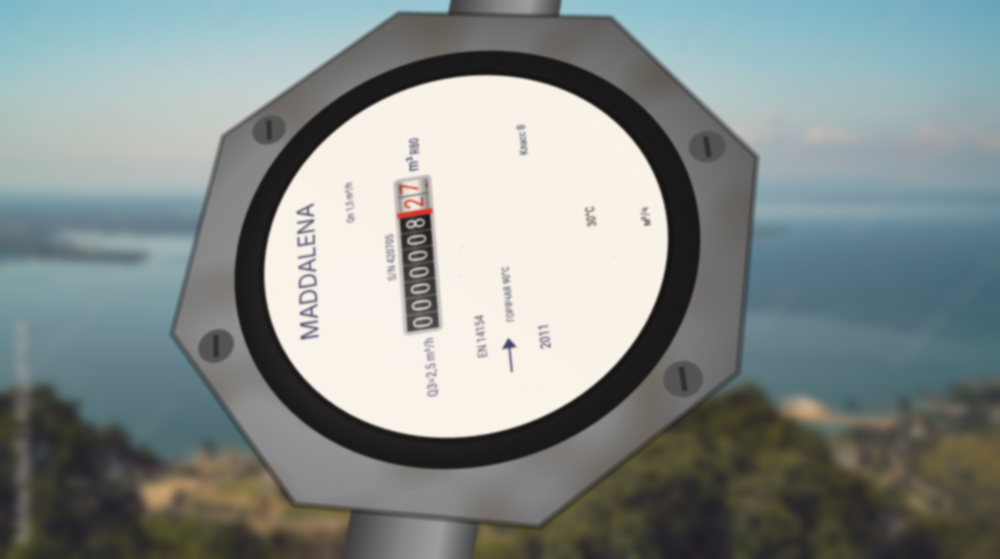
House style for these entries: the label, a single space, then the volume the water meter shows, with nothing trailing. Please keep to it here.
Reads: 8.27 m³
